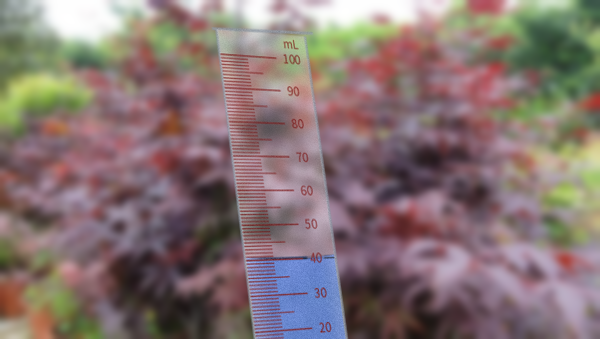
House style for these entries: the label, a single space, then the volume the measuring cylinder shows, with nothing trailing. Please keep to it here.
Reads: 40 mL
